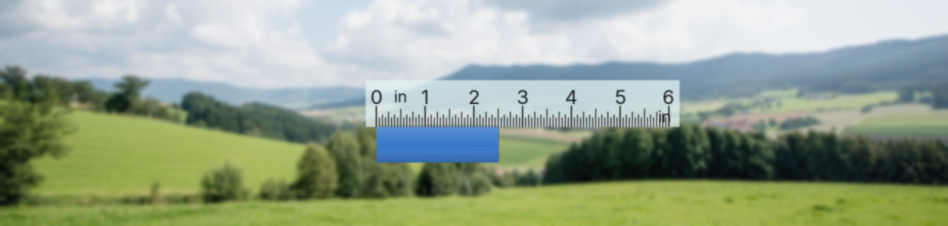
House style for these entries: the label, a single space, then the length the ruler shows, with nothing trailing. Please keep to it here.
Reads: 2.5 in
